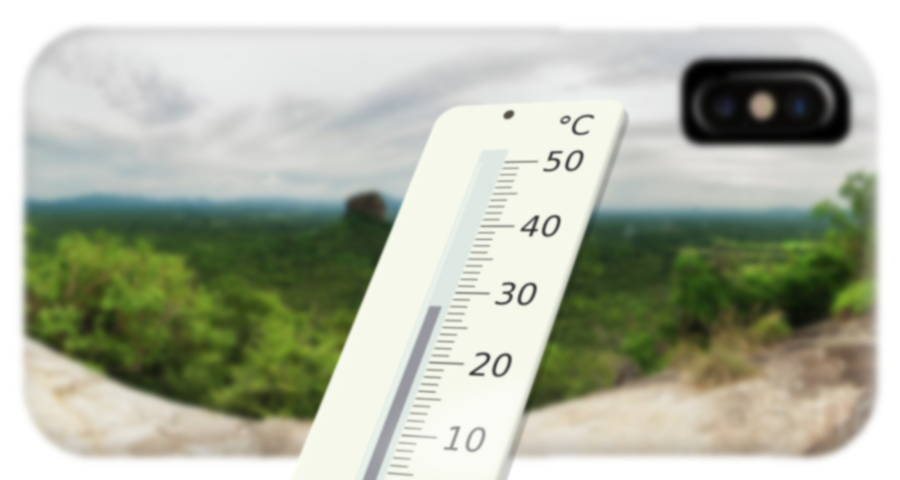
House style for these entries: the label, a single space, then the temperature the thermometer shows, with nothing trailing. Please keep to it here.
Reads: 28 °C
